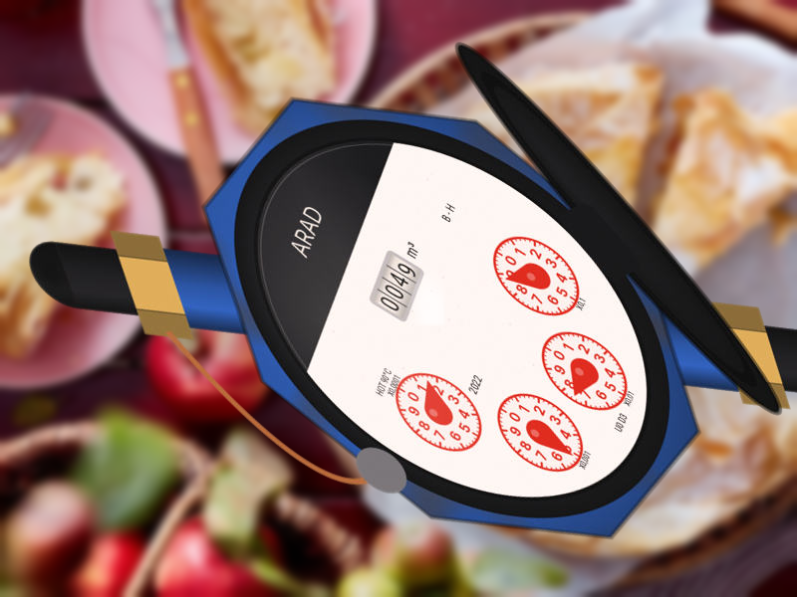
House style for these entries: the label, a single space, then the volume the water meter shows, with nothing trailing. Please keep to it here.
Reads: 48.8751 m³
